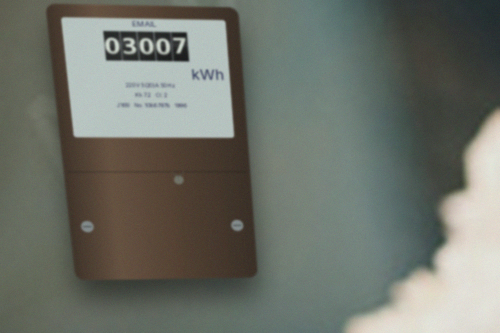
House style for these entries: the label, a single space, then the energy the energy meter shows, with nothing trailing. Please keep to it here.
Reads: 3007 kWh
